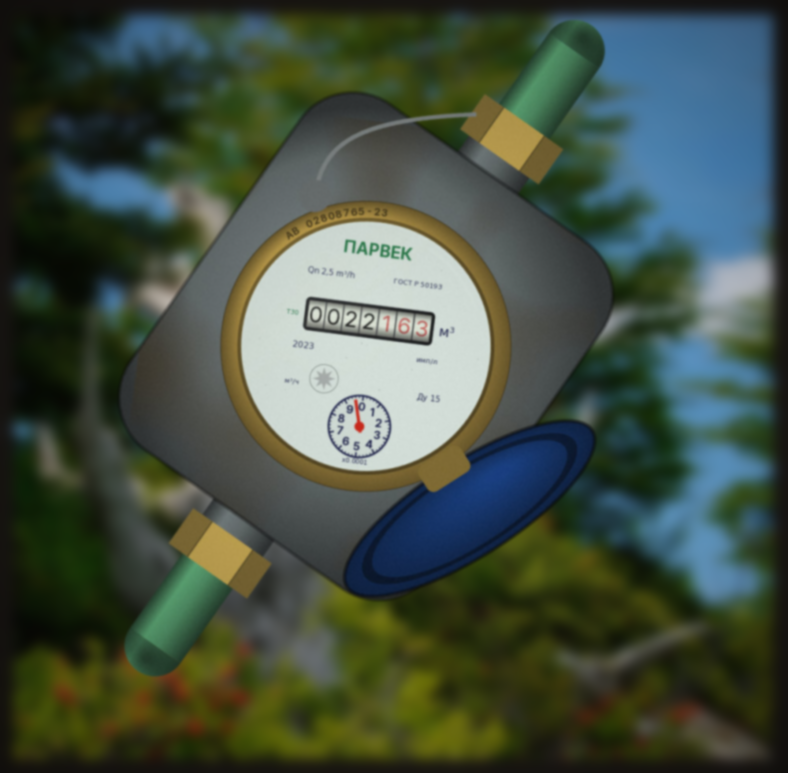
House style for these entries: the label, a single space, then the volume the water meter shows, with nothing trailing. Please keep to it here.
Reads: 22.1629 m³
